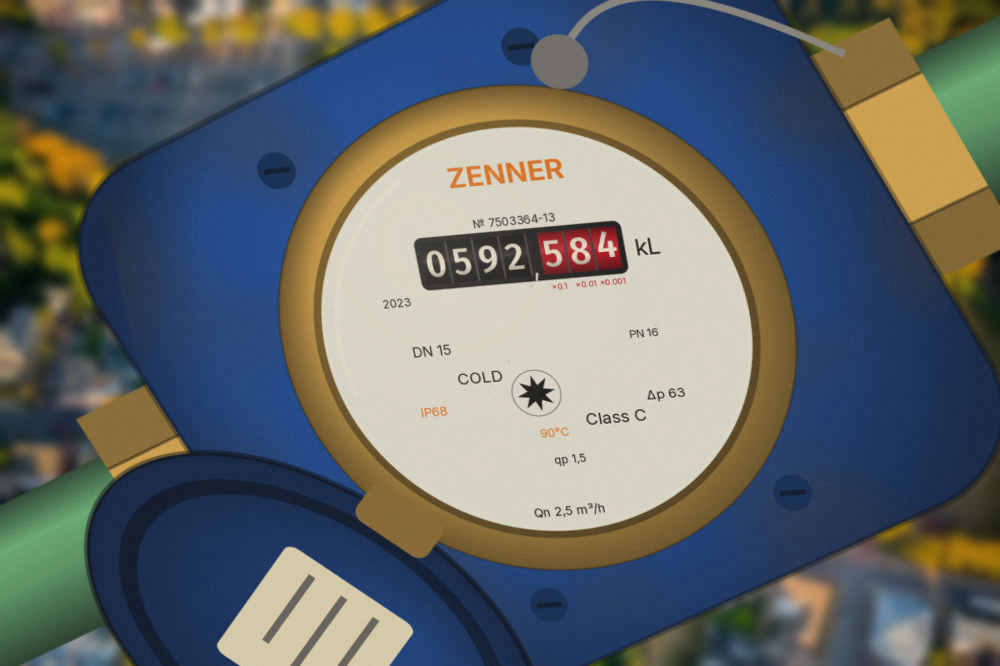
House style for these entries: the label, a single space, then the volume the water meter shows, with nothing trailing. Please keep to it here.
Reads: 592.584 kL
